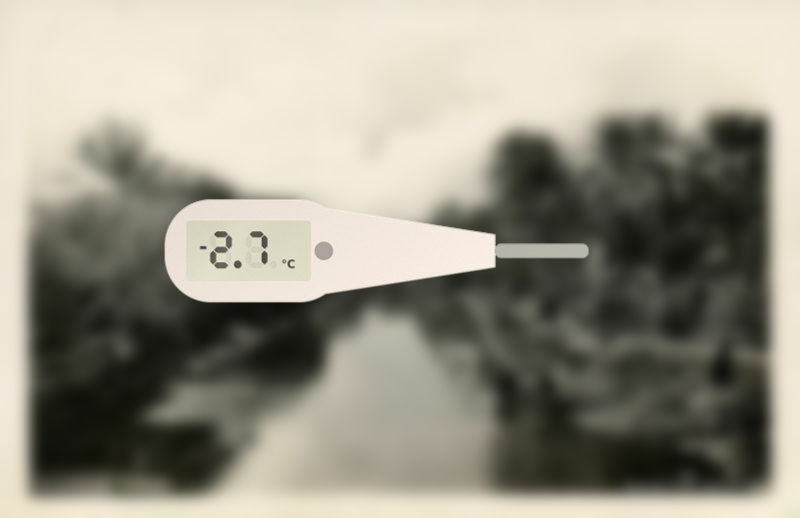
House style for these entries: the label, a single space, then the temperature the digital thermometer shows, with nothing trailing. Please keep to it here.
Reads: -2.7 °C
